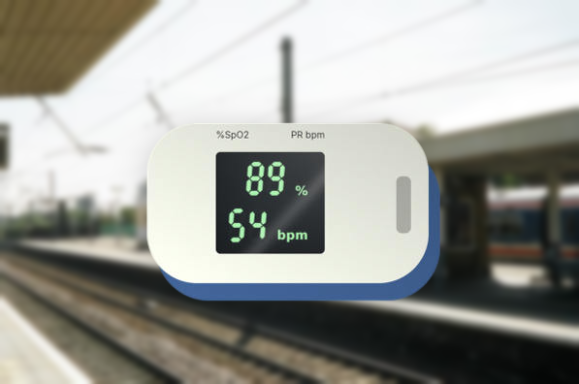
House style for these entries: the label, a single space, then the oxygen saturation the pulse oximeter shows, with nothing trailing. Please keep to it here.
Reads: 89 %
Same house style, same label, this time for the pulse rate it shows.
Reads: 54 bpm
